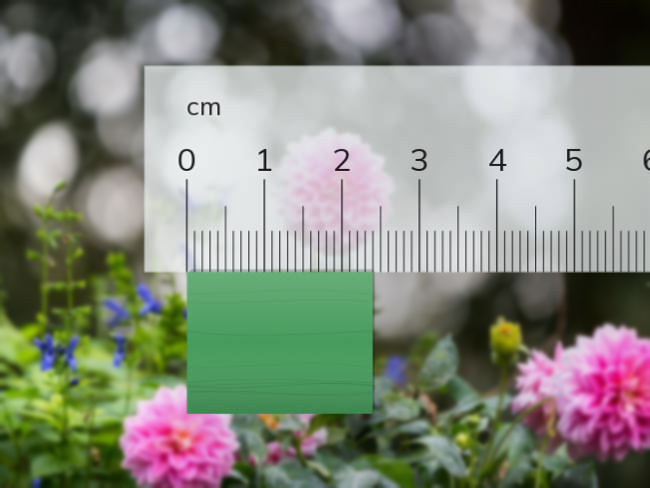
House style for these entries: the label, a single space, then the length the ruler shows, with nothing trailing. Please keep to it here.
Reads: 2.4 cm
